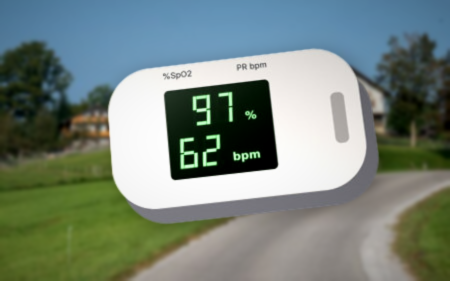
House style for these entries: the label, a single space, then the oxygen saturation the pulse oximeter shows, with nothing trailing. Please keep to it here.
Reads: 97 %
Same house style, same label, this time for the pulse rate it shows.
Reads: 62 bpm
